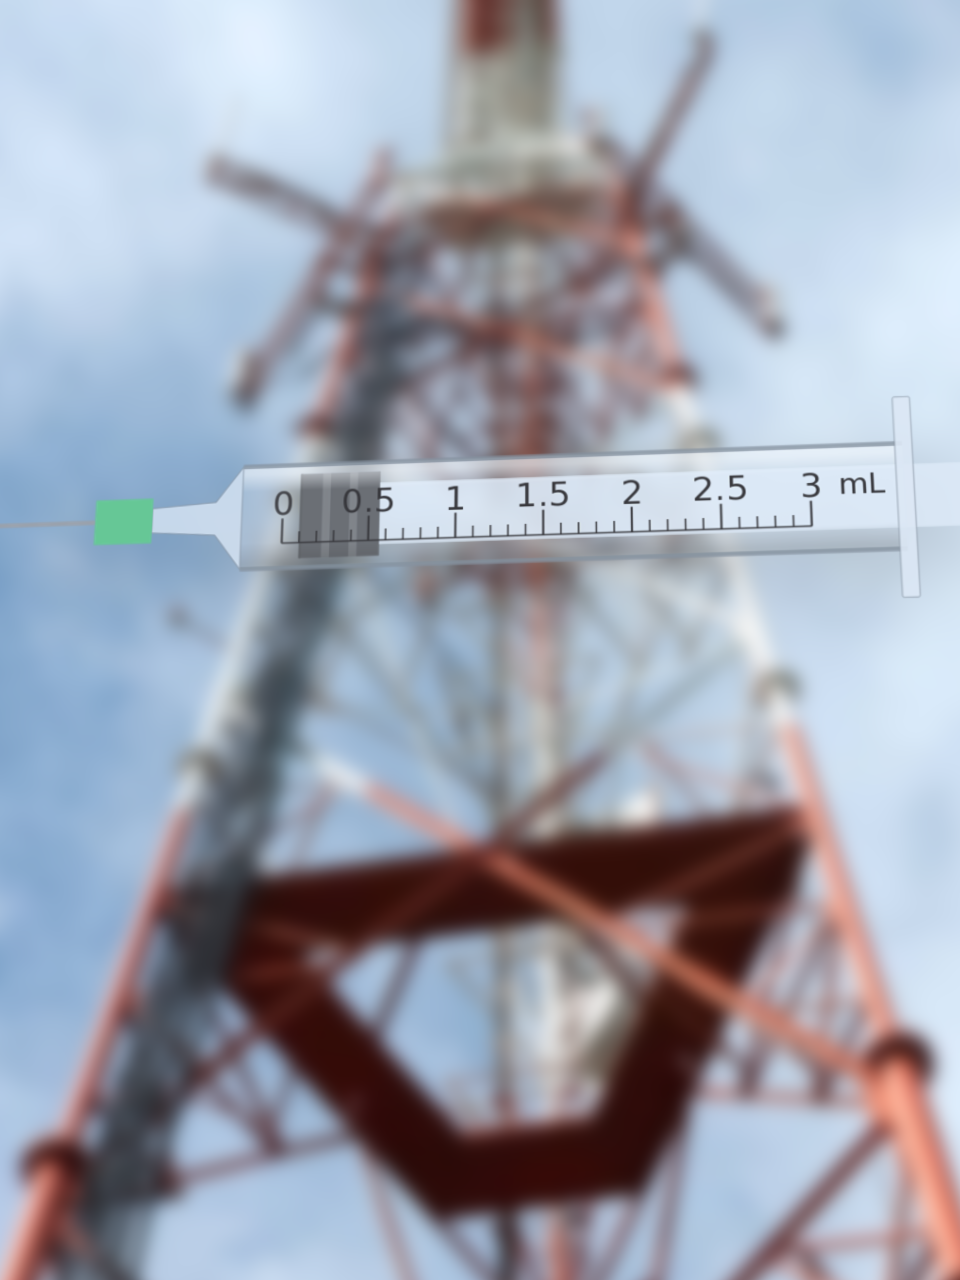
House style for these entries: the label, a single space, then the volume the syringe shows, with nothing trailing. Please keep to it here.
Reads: 0.1 mL
